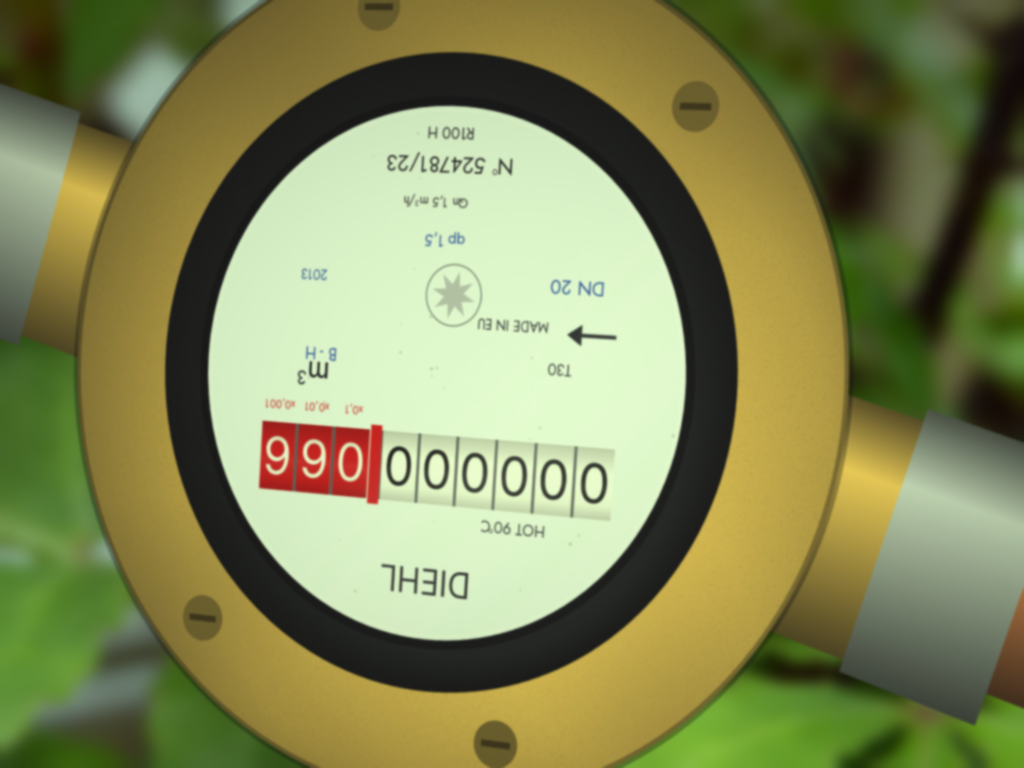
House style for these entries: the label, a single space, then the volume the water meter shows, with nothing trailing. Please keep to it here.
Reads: 0.066 m³
